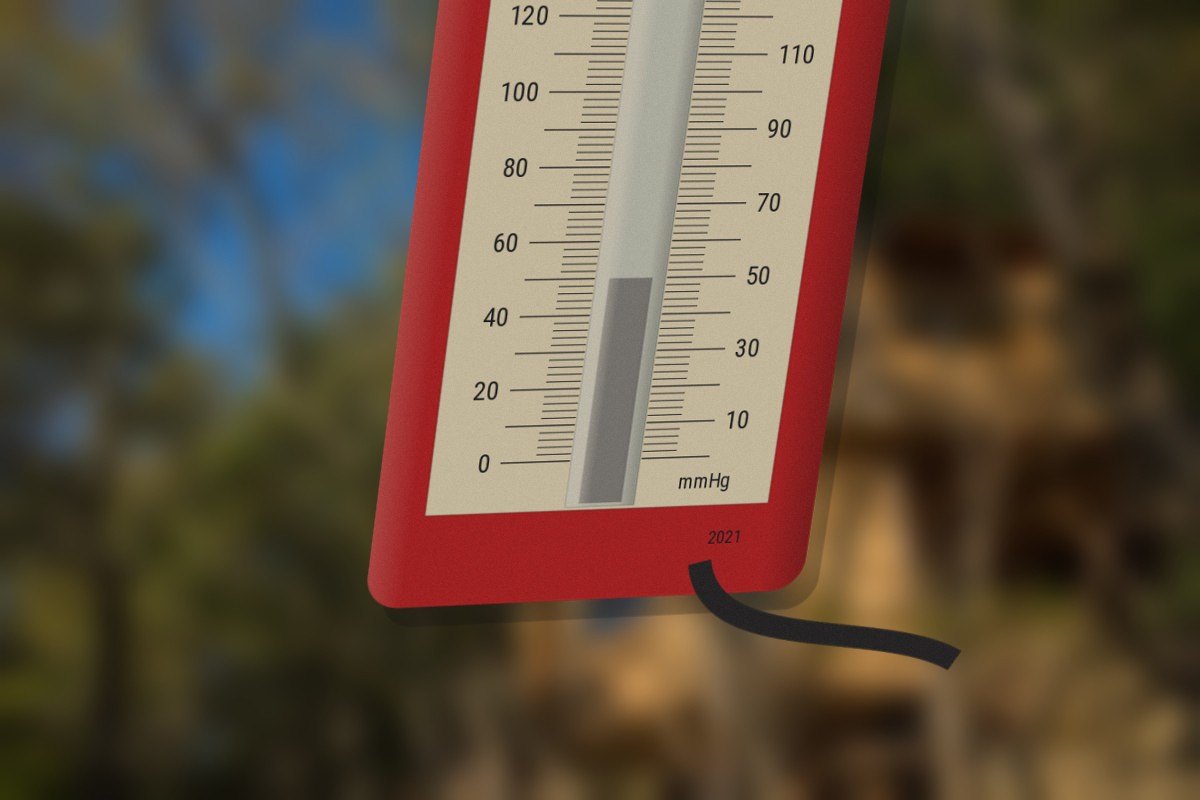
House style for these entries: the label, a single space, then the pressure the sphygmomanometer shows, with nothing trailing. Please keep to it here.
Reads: 50 mmHg
